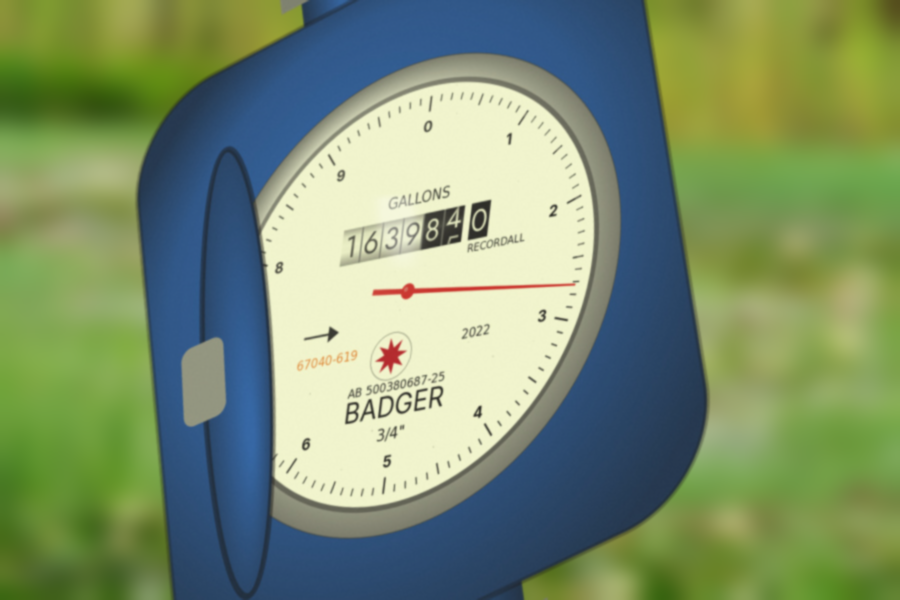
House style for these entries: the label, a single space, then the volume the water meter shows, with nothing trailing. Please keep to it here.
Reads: 1639842.7 gal
